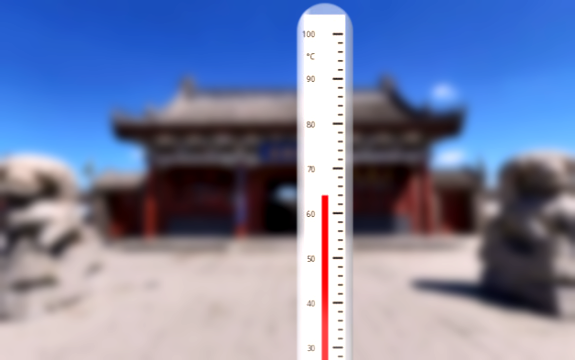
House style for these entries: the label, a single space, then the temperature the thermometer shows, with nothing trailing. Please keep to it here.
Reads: 64 °C
